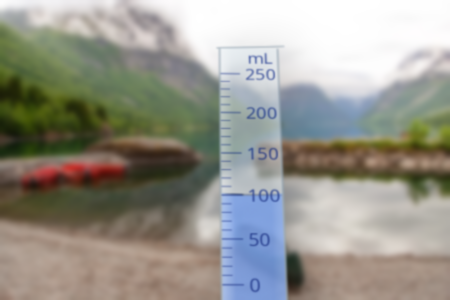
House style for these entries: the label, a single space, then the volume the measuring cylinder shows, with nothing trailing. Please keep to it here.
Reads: 100 mL
